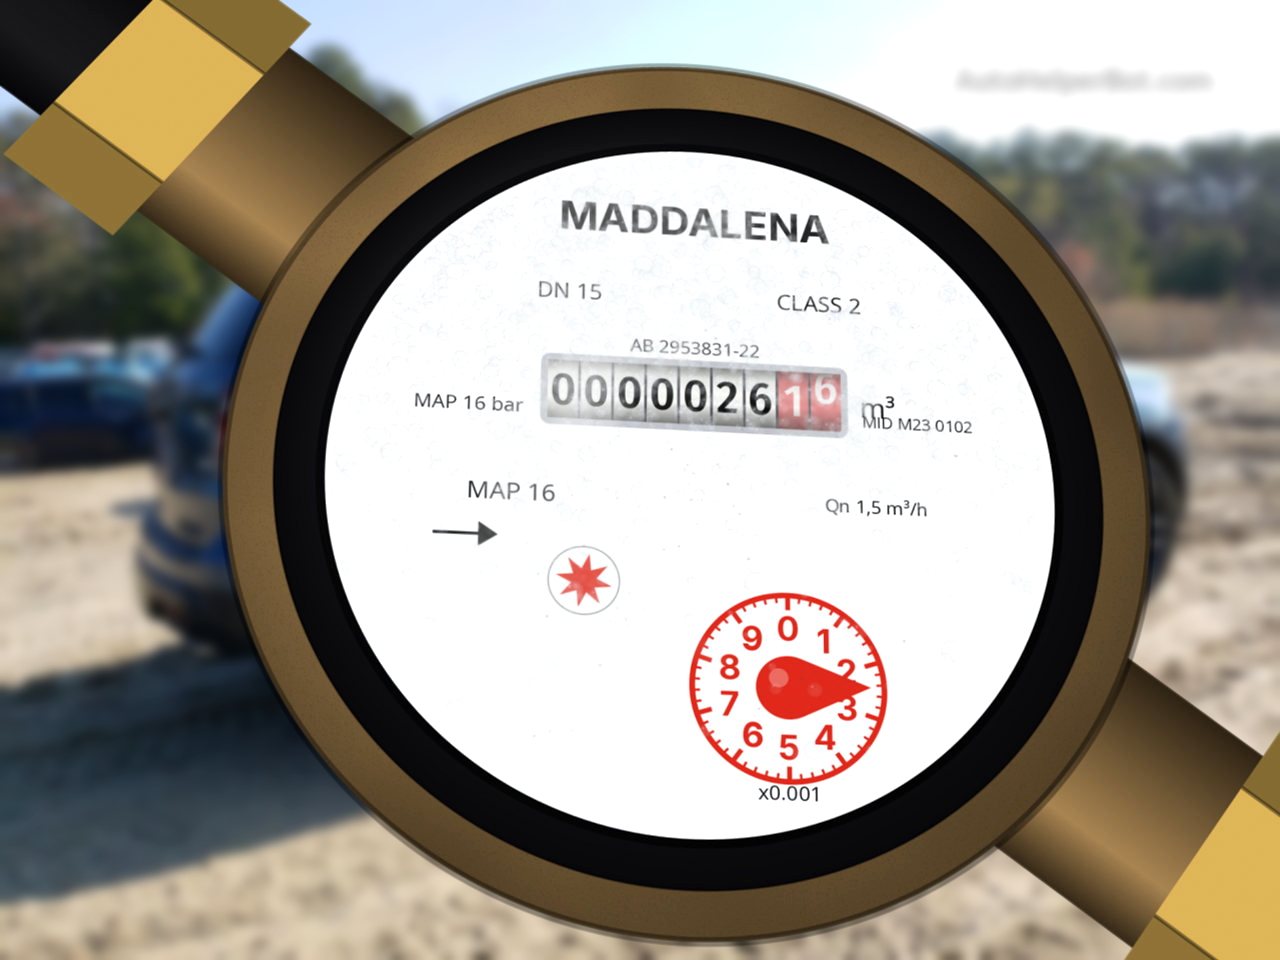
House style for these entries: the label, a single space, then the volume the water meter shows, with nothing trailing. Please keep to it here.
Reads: 26.162 m³
